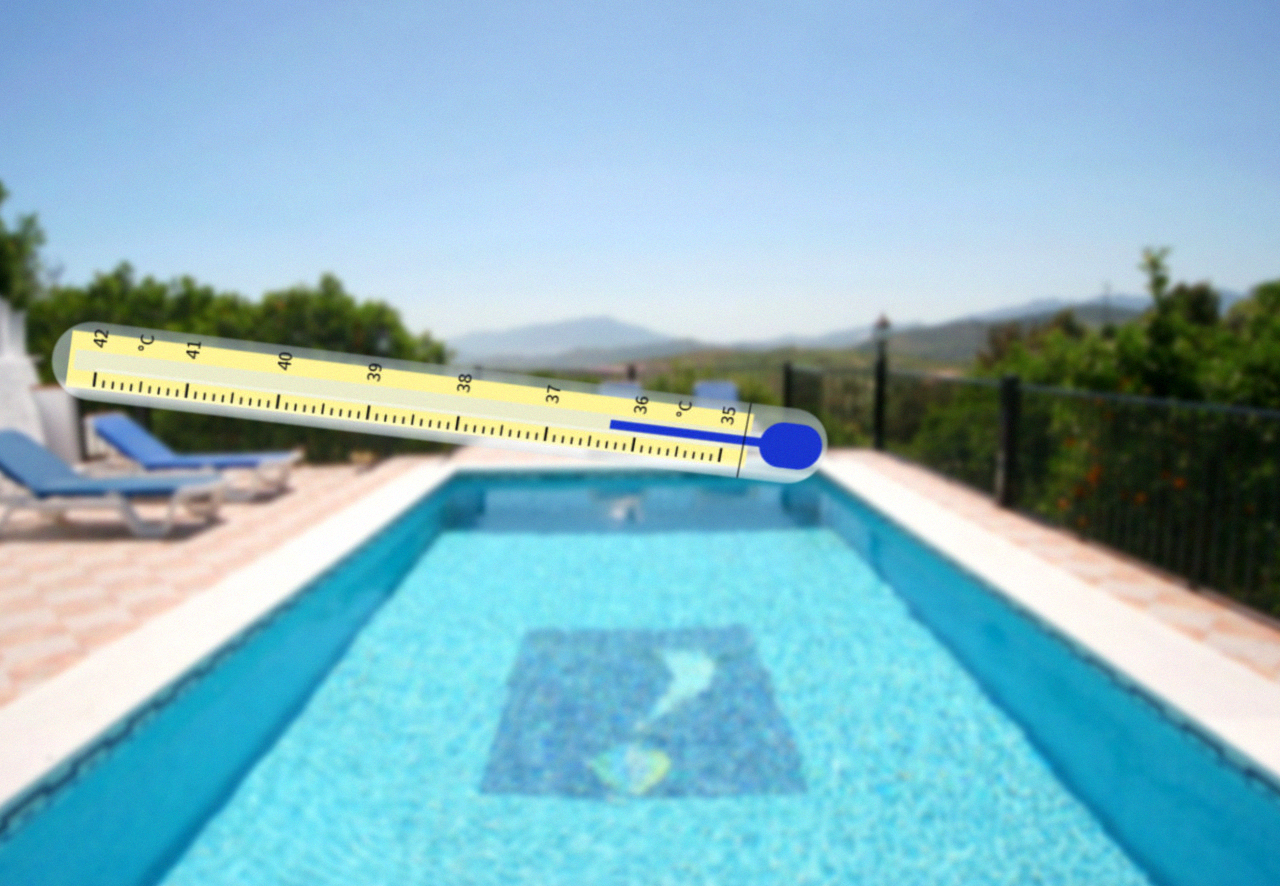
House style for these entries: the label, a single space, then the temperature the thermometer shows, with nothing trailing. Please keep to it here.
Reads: 36.3 °C
